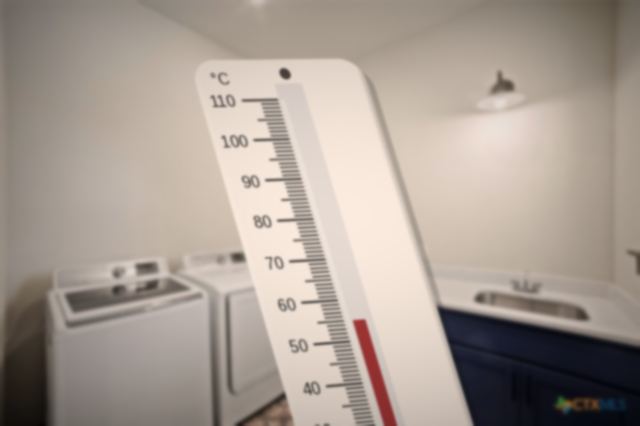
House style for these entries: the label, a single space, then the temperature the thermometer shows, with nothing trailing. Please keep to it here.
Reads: 55 °C
